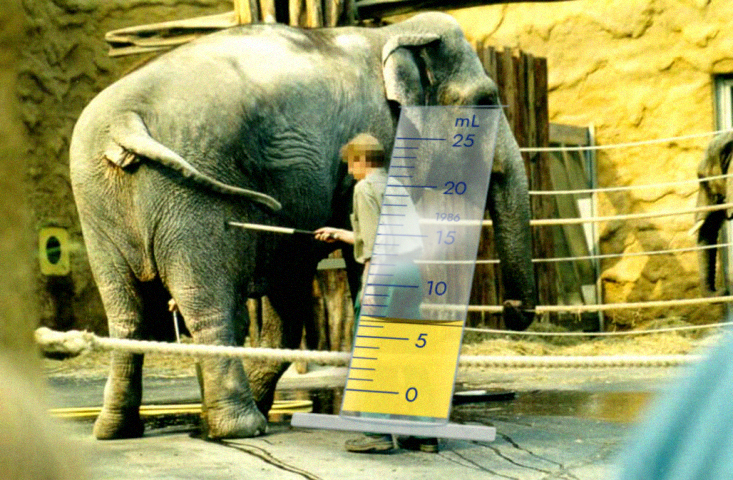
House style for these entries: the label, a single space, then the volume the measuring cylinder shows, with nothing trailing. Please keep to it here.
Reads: 6.5 mL
